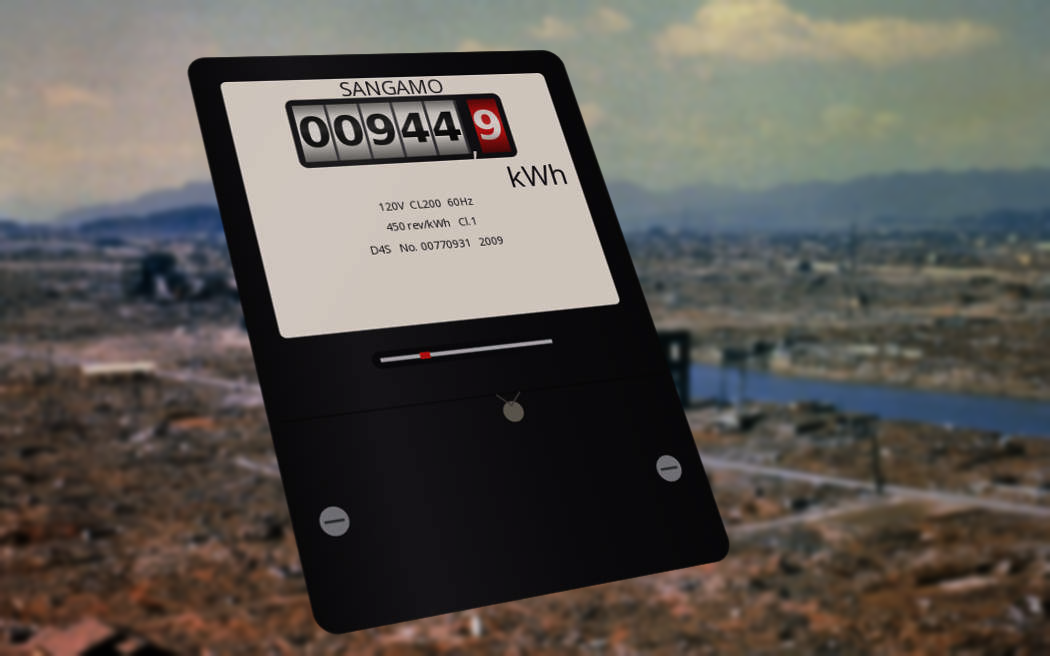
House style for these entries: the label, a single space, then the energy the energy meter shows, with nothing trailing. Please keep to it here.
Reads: 944.9 kWh
